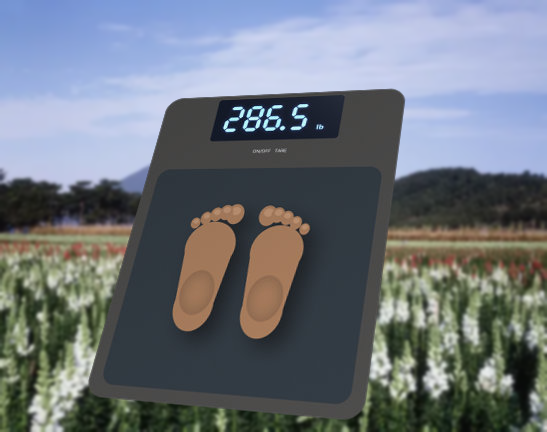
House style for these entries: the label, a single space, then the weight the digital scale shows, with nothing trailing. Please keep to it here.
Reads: 286.5 lb
